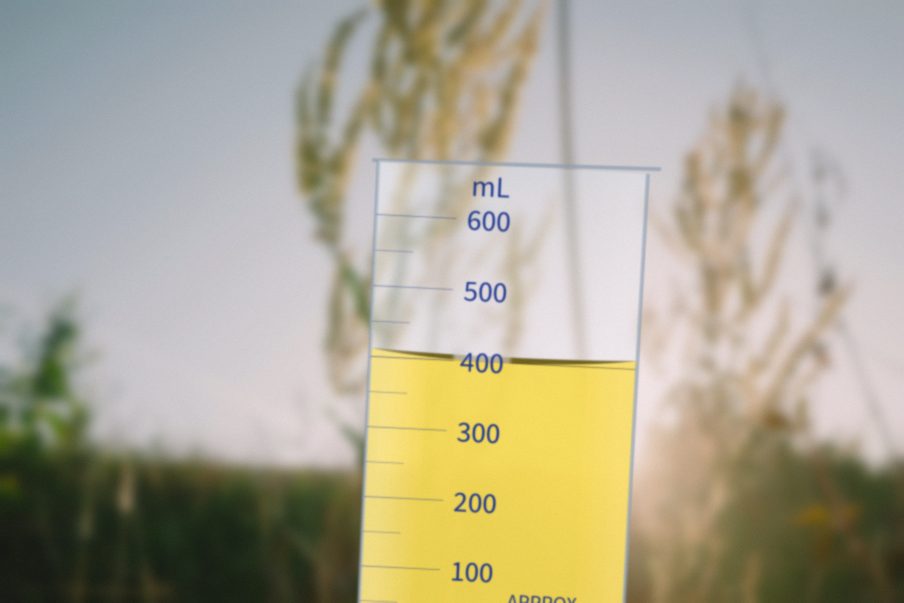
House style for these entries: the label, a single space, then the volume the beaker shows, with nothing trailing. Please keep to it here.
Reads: 400 mL
